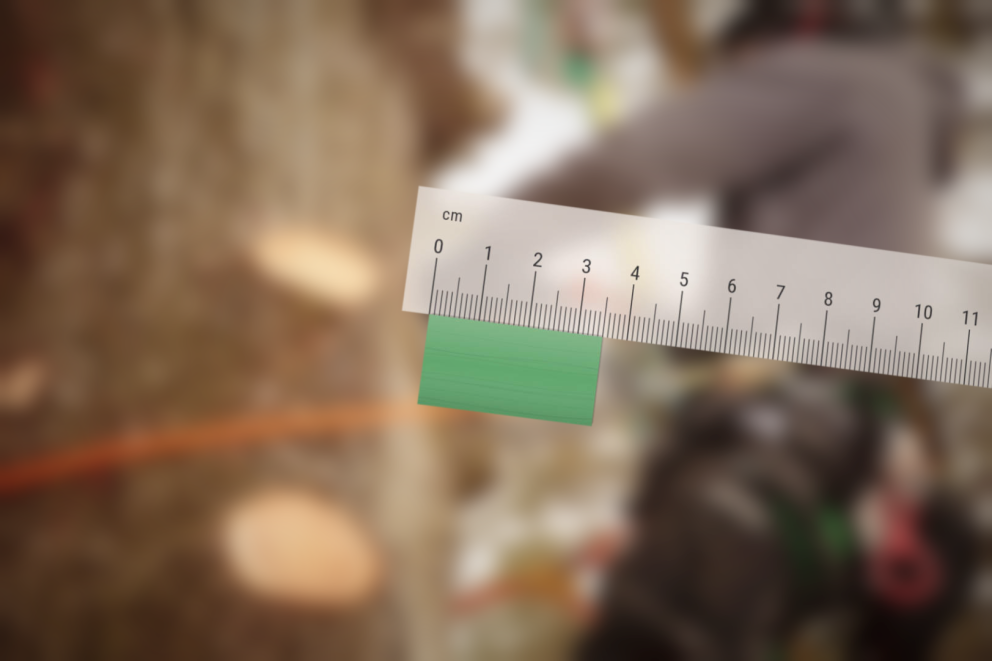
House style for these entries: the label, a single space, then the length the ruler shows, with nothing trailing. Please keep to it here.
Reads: 3.5 cm
